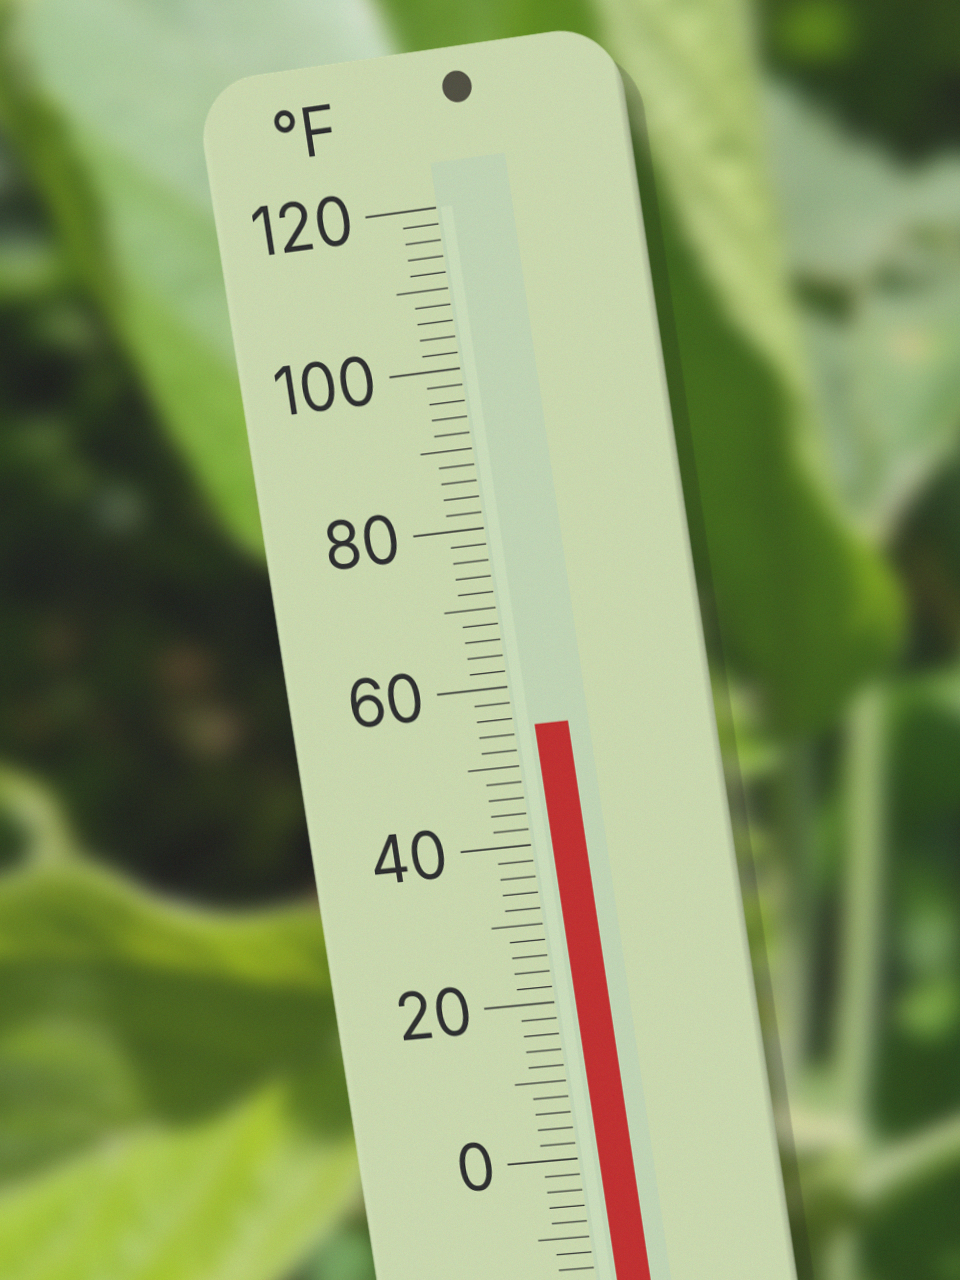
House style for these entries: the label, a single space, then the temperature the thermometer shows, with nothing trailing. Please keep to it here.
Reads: 55 °F
